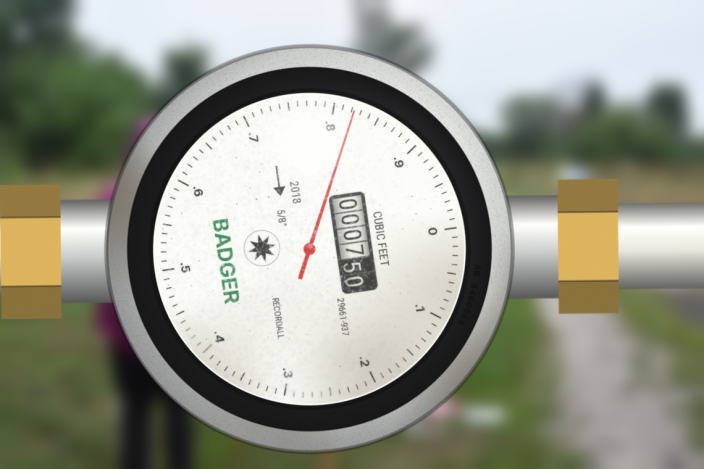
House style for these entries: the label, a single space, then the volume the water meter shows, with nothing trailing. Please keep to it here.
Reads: 749.82 ft³
